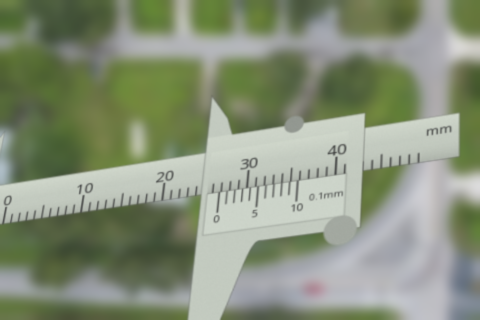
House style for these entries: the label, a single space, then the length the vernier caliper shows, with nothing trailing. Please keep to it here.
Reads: 26.8 mm
